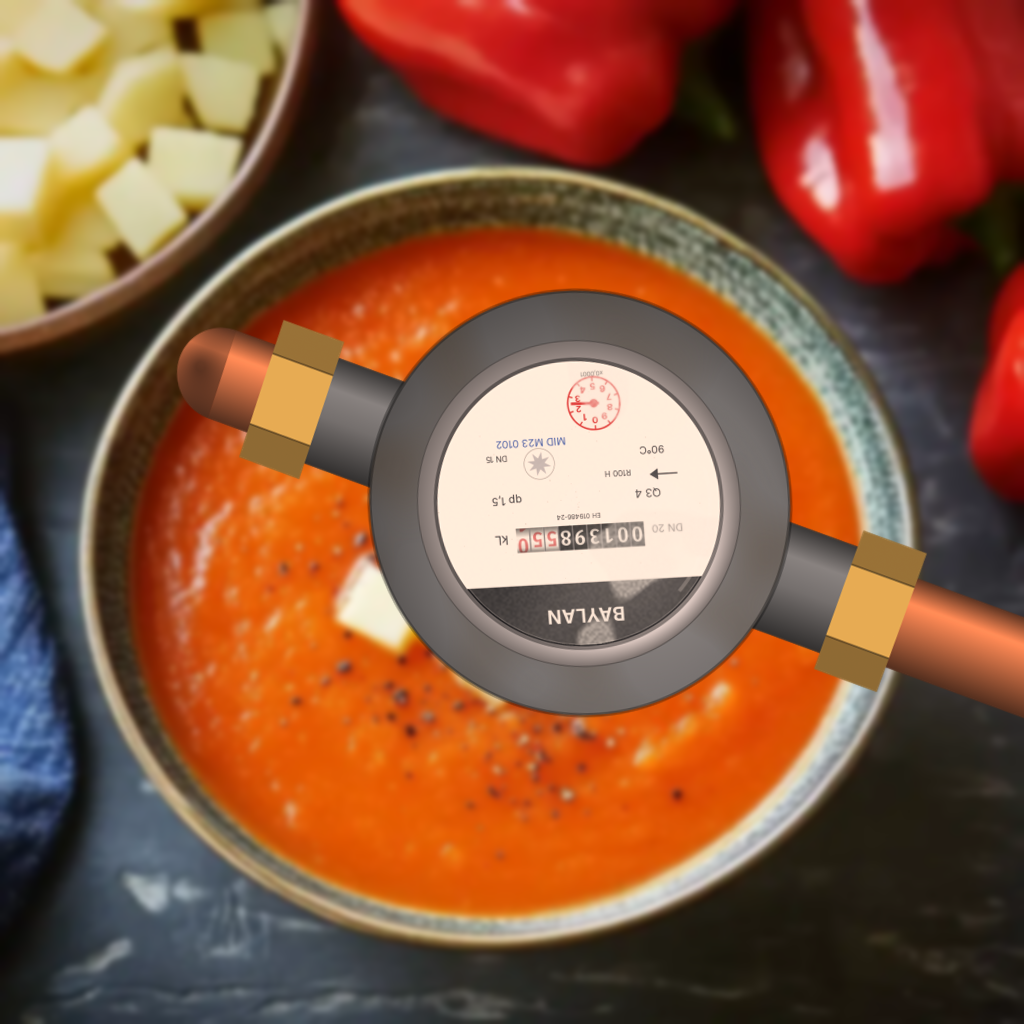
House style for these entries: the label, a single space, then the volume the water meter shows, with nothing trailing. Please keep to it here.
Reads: 1398.5502 kL
